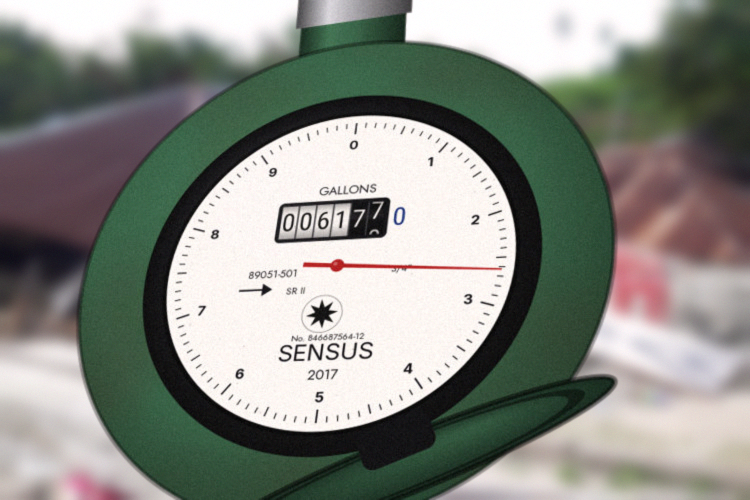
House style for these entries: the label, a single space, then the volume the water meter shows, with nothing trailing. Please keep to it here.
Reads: 61772.6 gal
